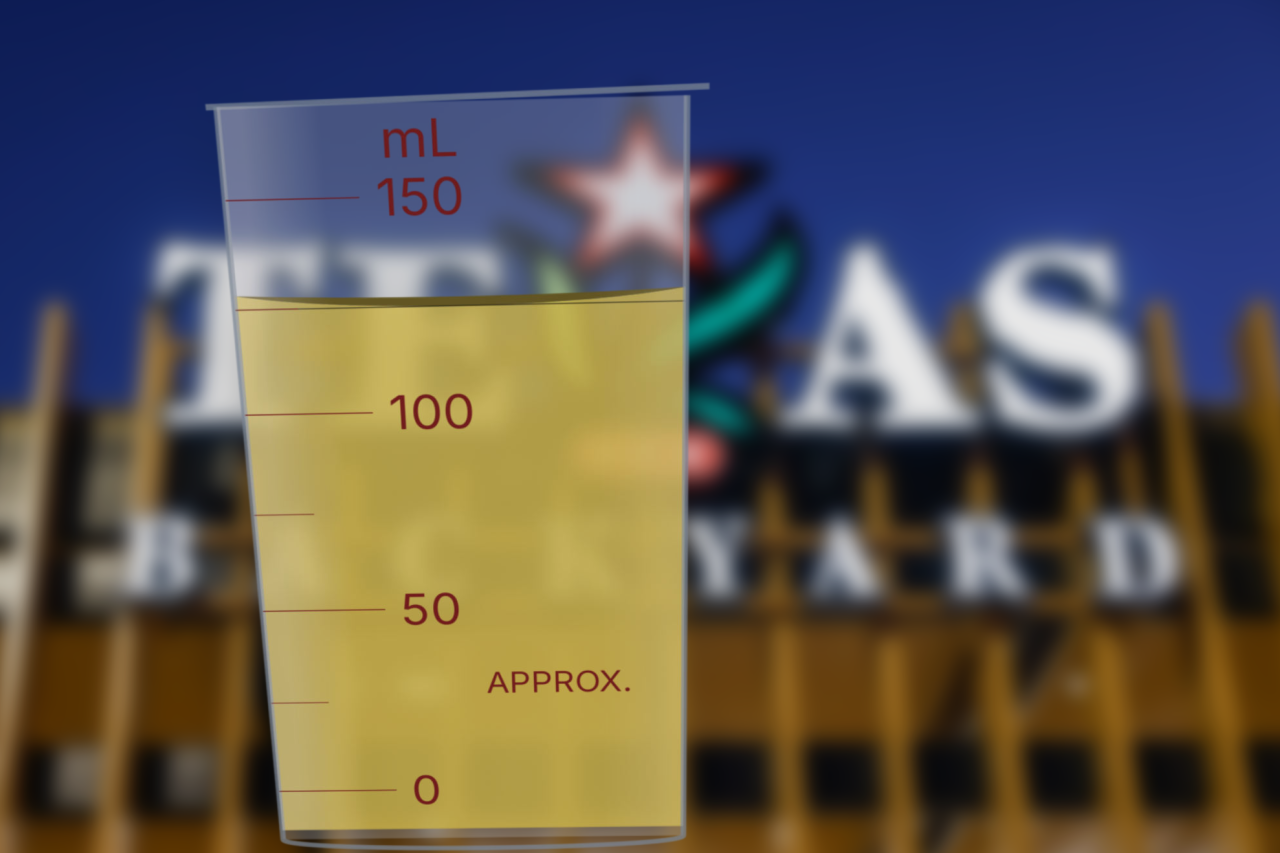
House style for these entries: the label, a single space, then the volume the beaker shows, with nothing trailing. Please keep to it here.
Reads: 125 mL
